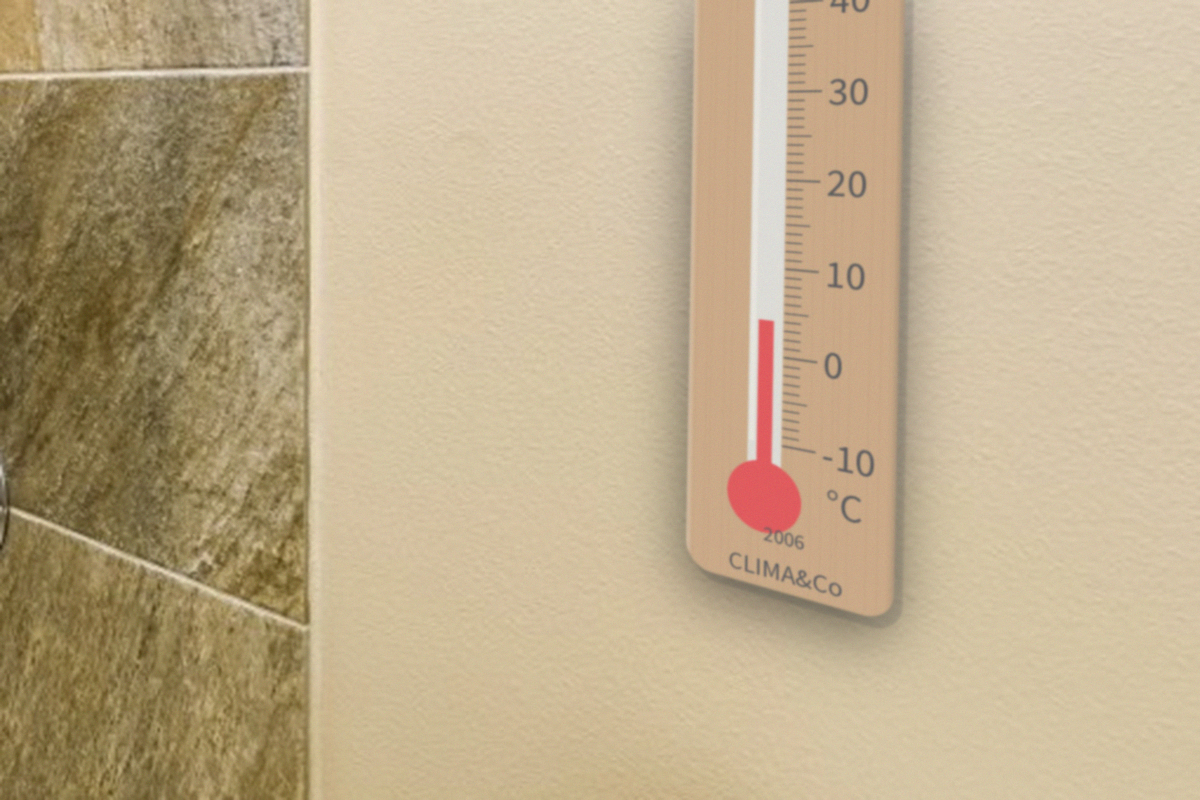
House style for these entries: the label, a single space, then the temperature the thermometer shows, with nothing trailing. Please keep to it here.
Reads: 4 °C
